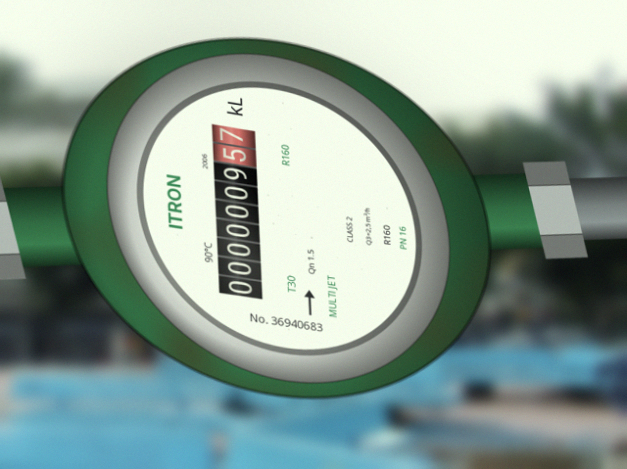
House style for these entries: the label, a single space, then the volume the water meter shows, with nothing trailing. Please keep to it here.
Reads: 9.57 kL
